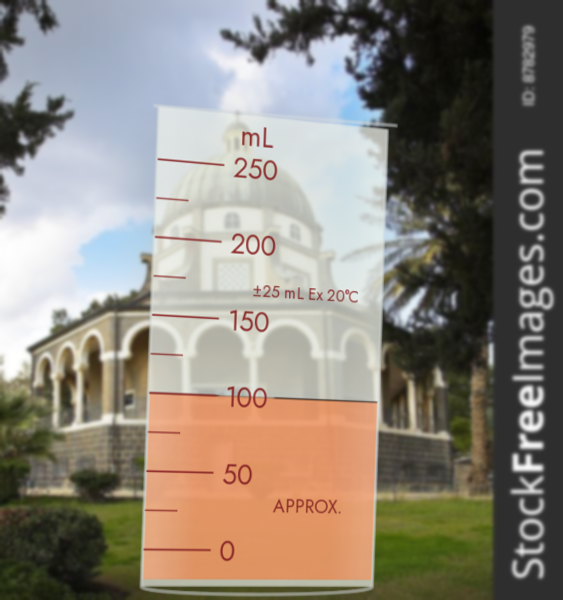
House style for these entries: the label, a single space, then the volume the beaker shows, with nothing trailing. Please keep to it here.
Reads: 100 mL
